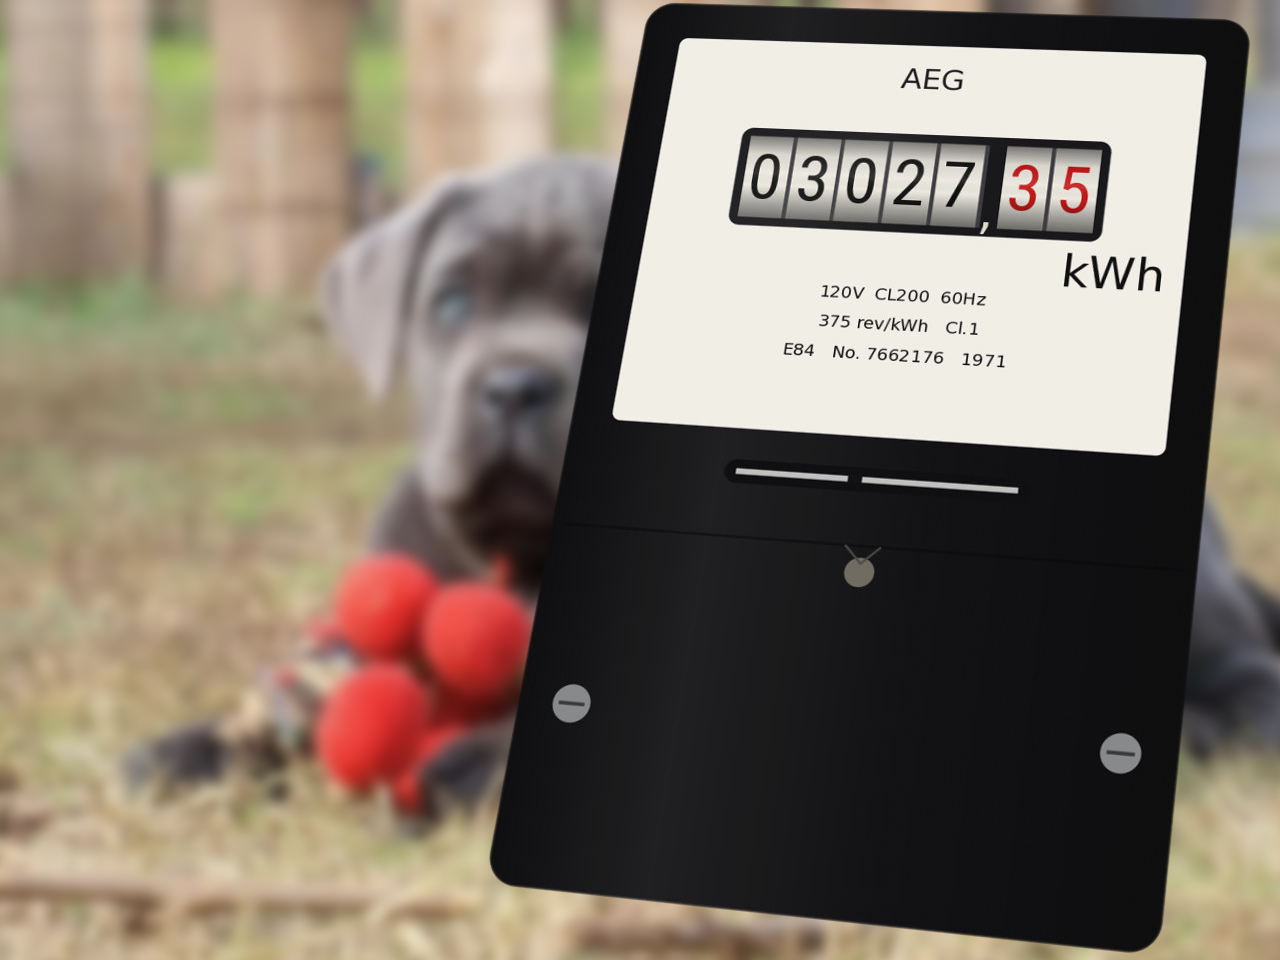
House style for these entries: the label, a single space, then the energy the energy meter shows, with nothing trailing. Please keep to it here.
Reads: 3027.35 kWh
